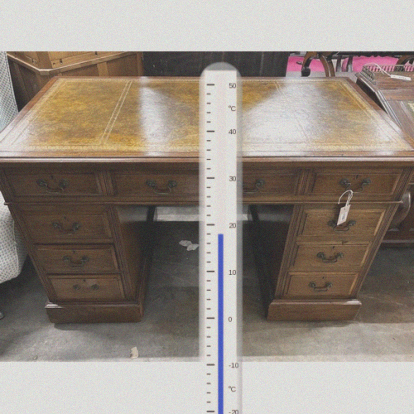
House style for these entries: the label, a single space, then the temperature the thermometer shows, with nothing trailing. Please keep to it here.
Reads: 18 °C
